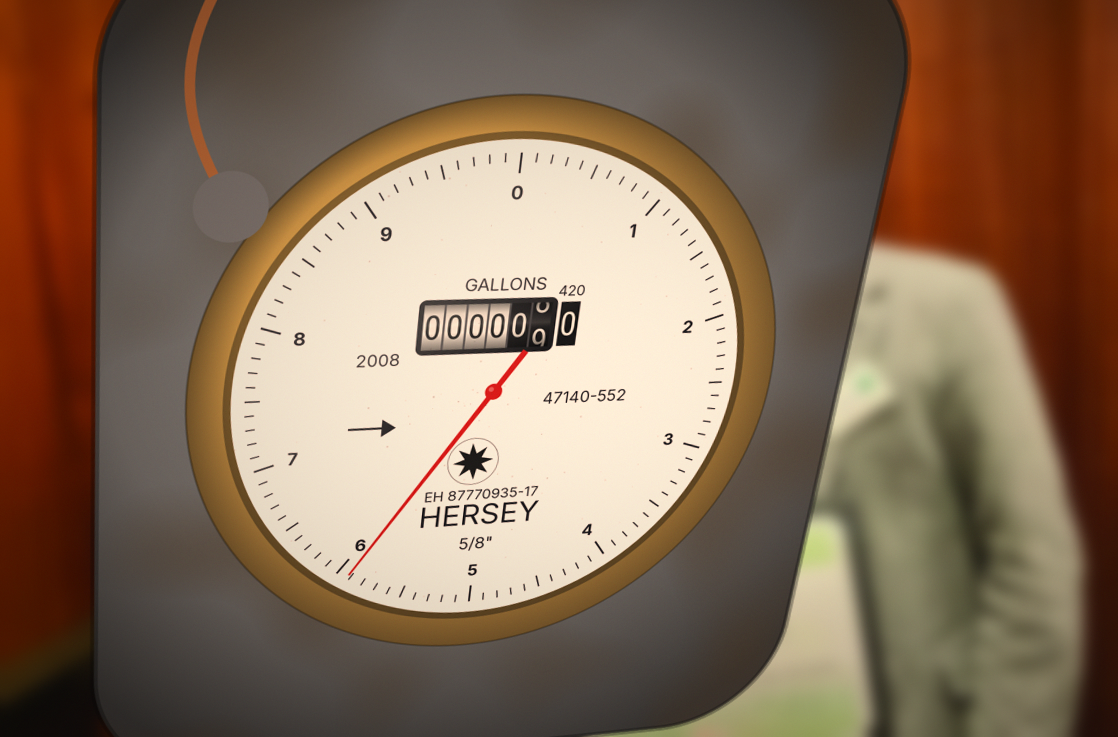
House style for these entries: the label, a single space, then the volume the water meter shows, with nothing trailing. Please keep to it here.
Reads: 85.9 gal
